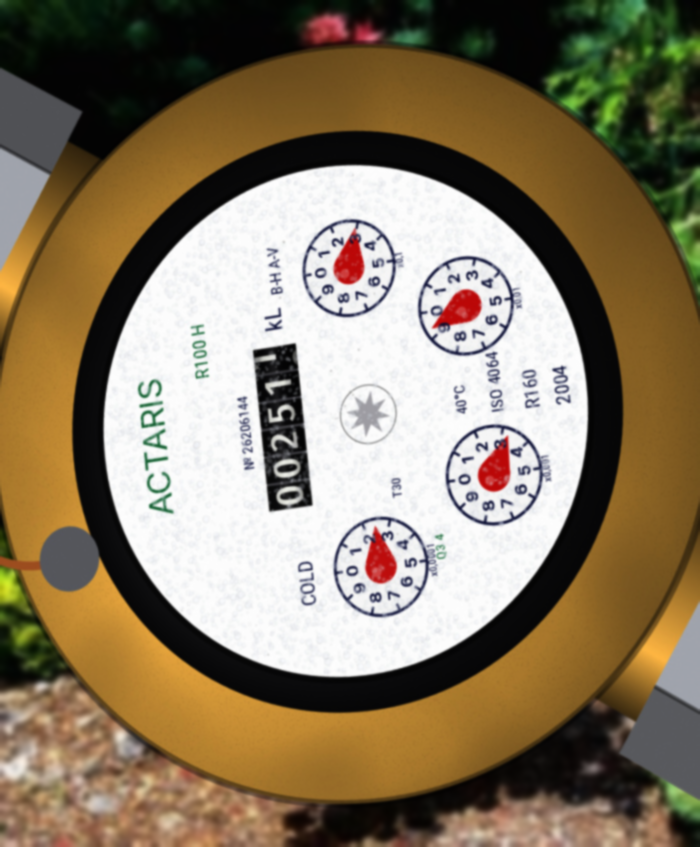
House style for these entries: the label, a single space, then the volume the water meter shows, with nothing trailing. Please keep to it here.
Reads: 2511.2932 kL
